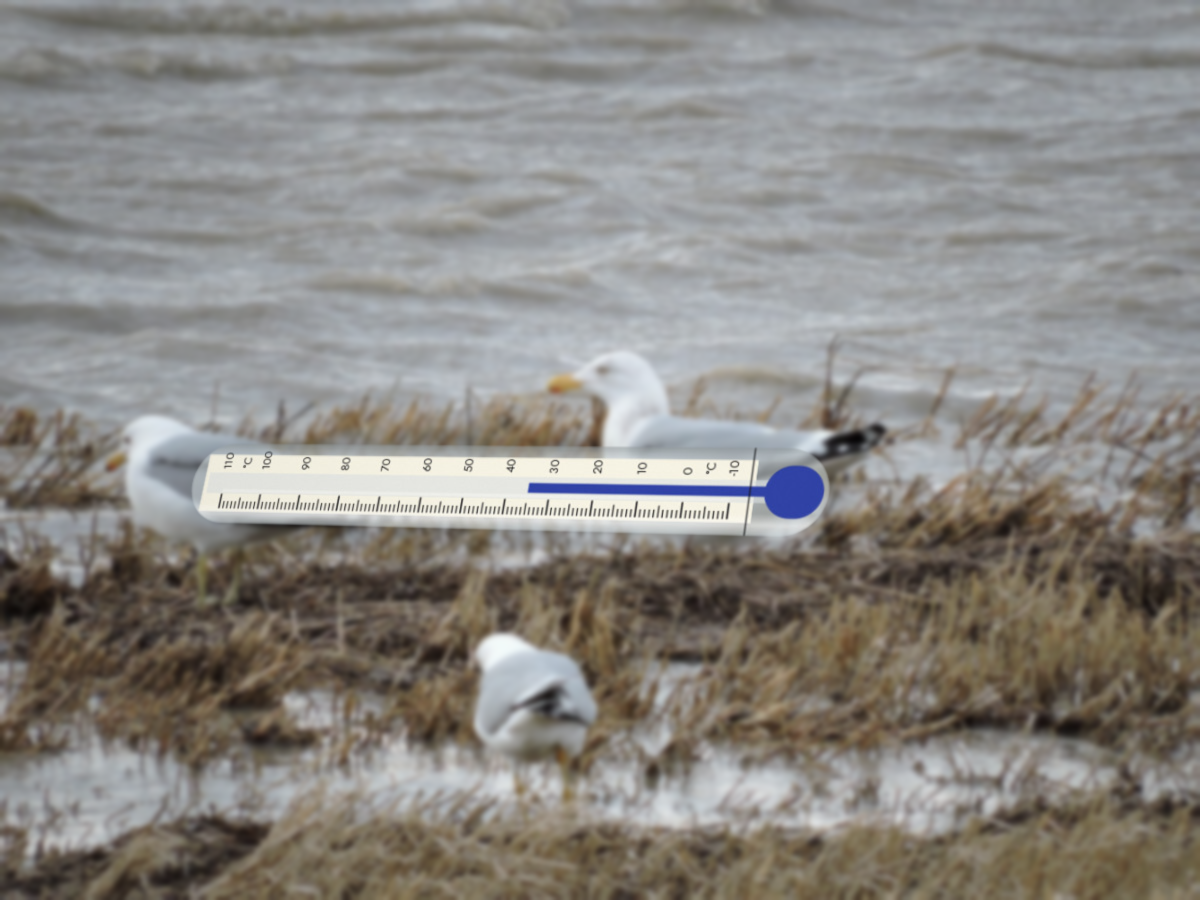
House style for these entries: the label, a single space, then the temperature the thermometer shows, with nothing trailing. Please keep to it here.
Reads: 35 °C
